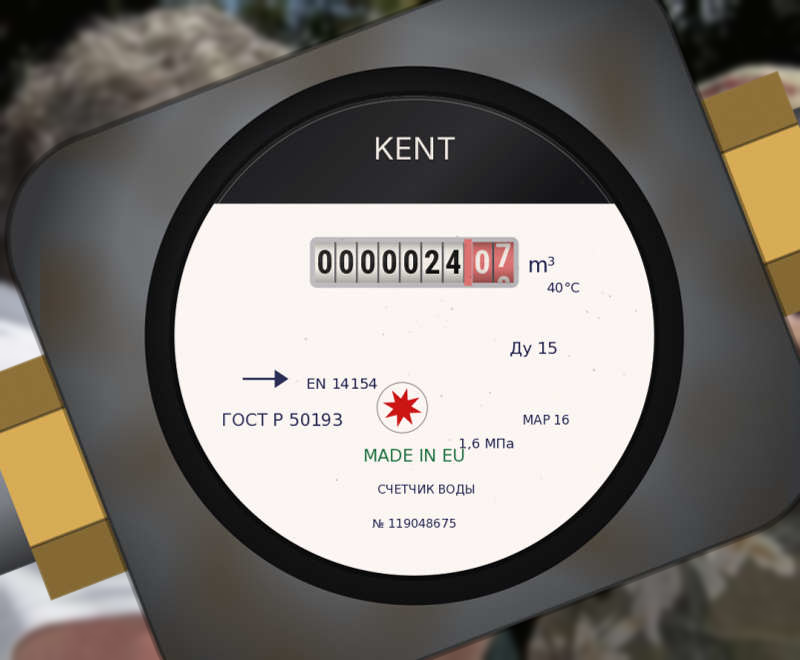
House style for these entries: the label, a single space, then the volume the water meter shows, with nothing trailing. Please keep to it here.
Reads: 24.07 m³
